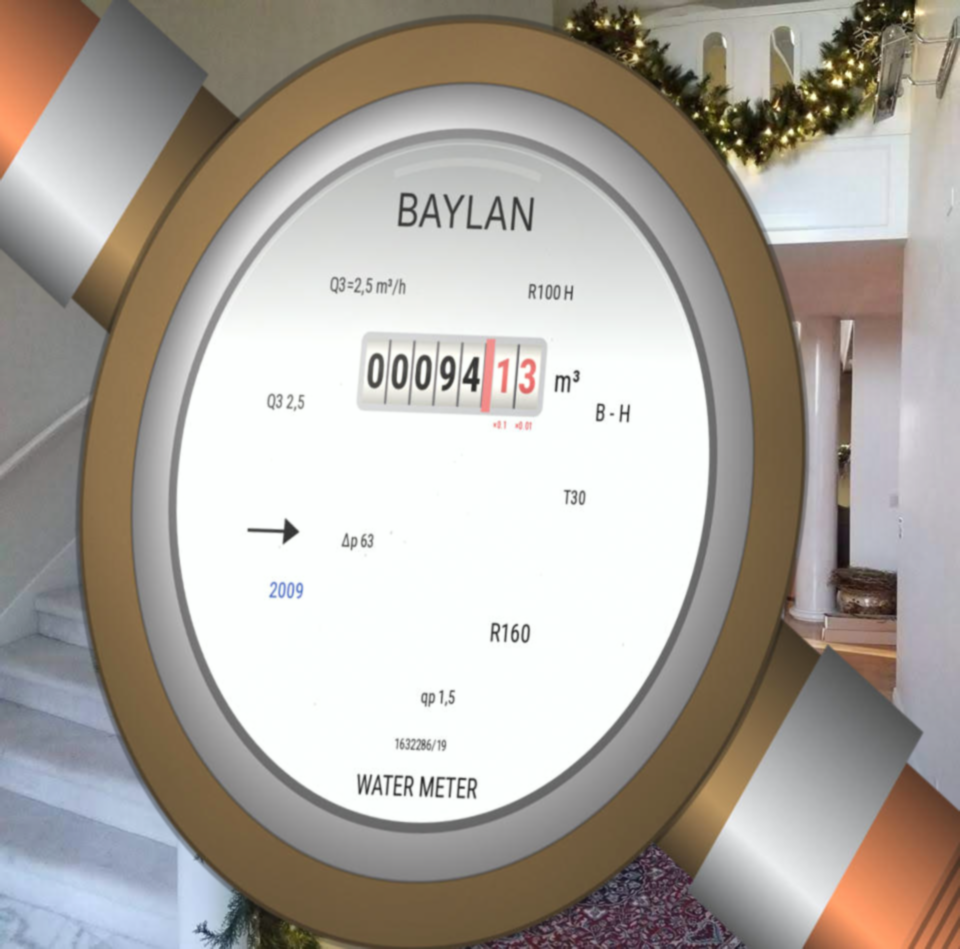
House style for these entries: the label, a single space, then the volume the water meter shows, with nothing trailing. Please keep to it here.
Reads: 94.13 m³
